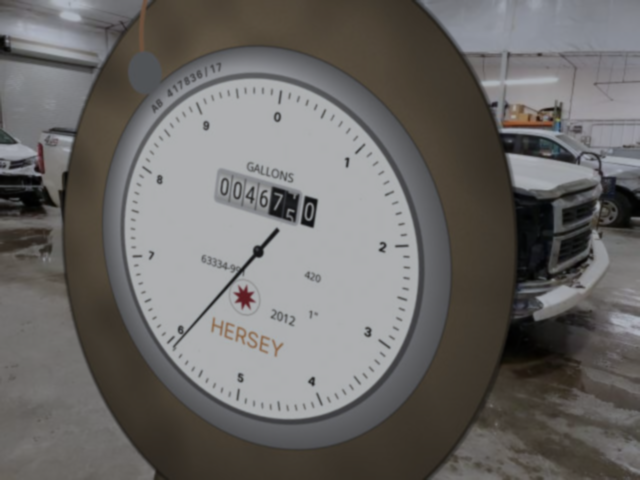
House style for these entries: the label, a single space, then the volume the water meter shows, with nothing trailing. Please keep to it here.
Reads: 46745.9 gal
